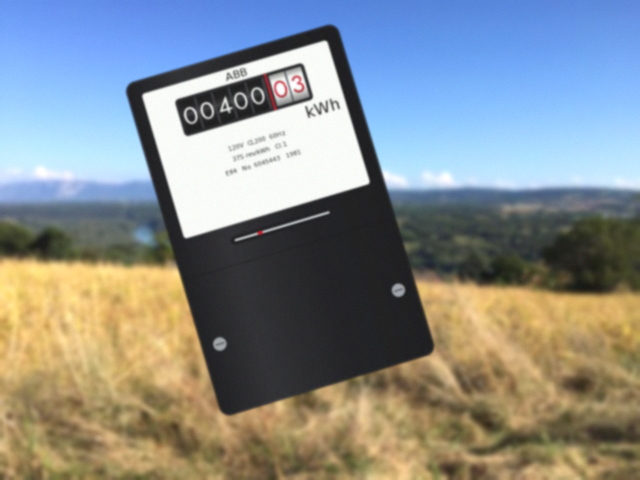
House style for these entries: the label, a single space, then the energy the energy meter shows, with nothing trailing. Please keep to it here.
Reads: 400.03 kWh
